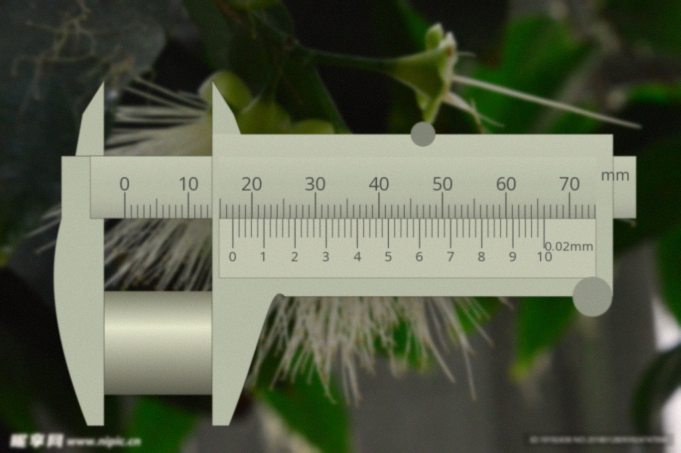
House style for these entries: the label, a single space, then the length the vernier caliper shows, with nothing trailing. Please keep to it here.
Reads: 17.0 mm
